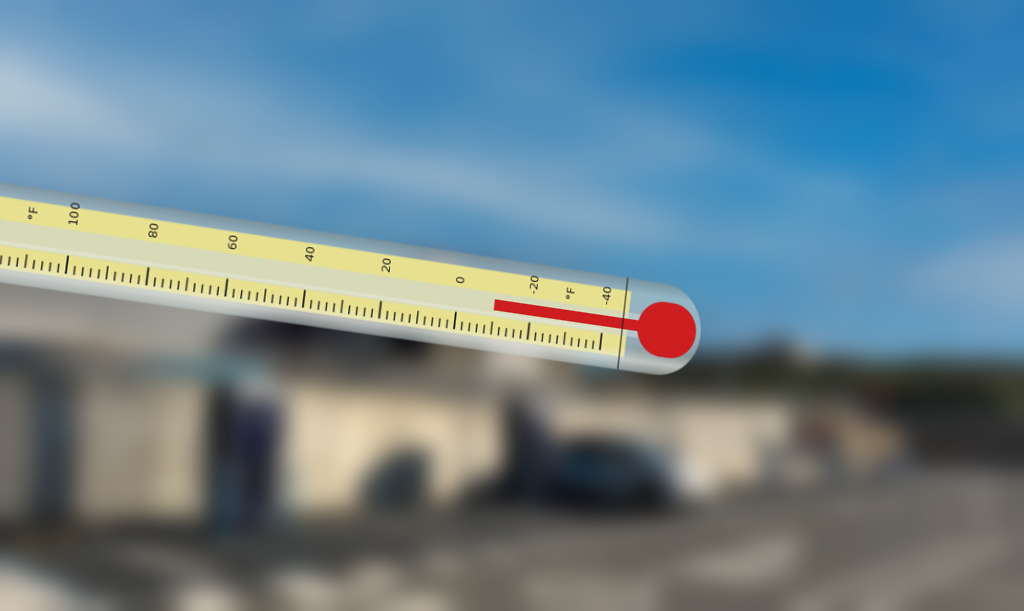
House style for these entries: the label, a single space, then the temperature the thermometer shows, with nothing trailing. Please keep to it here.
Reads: -10 °F
